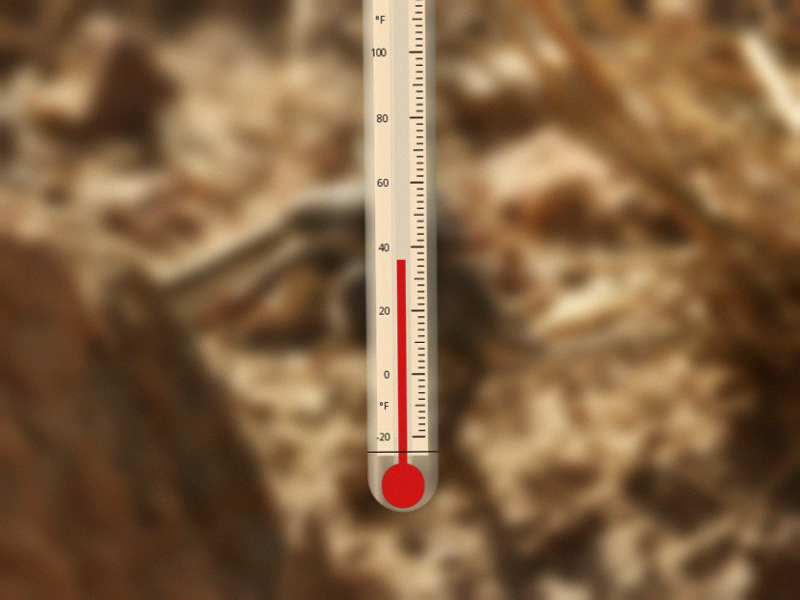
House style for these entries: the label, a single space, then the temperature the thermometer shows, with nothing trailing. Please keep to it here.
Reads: 36 °F
